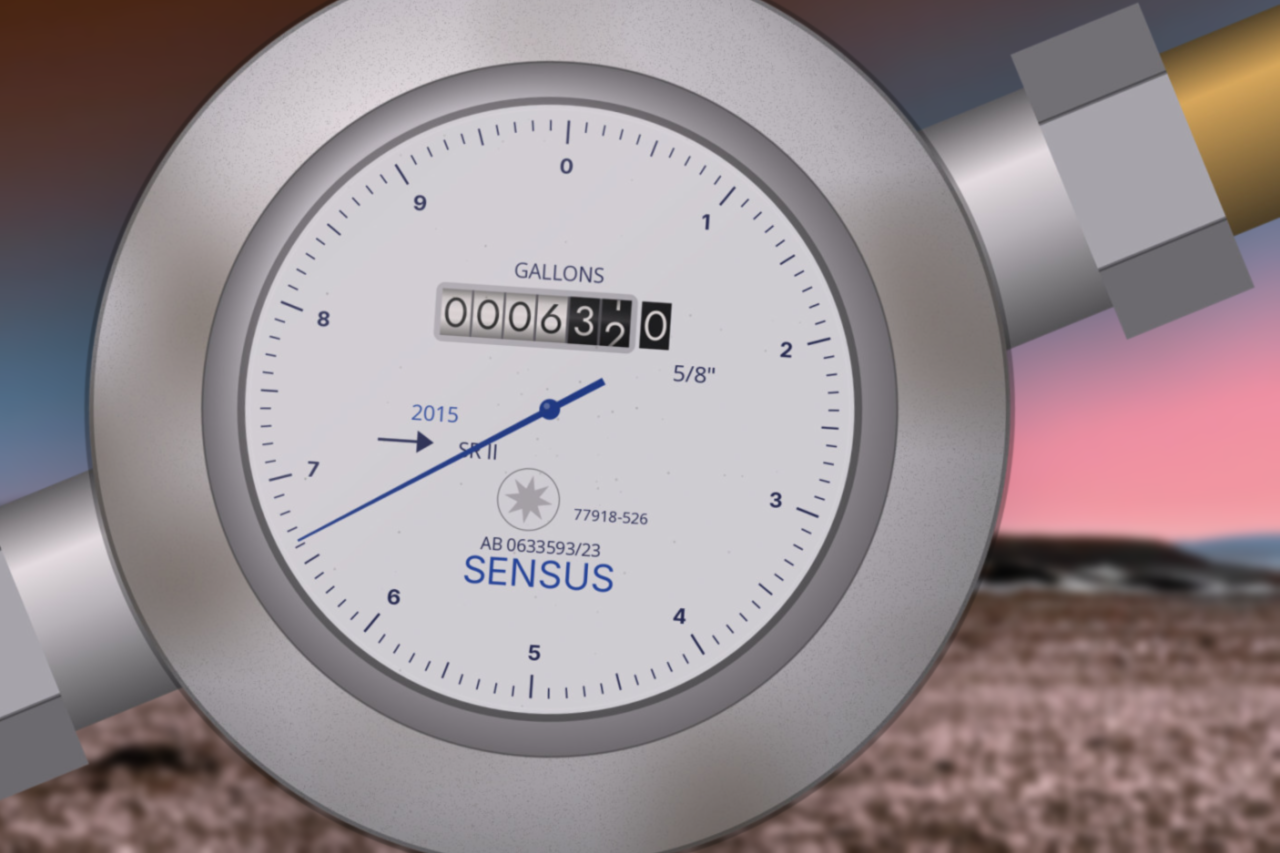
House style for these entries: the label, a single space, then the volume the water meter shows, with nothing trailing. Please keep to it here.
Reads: 6316.6 gal
